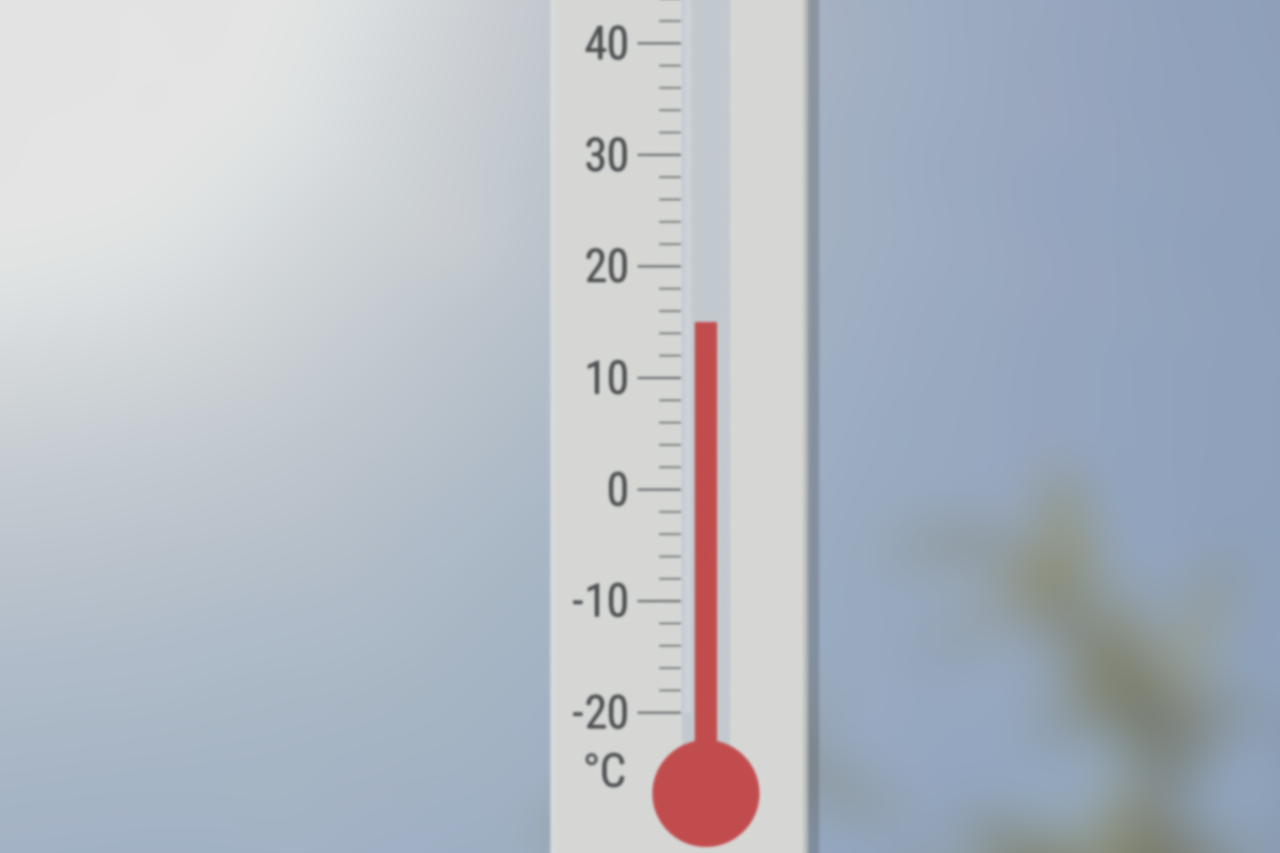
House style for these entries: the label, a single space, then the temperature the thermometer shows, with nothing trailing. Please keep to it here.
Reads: 15 °C
